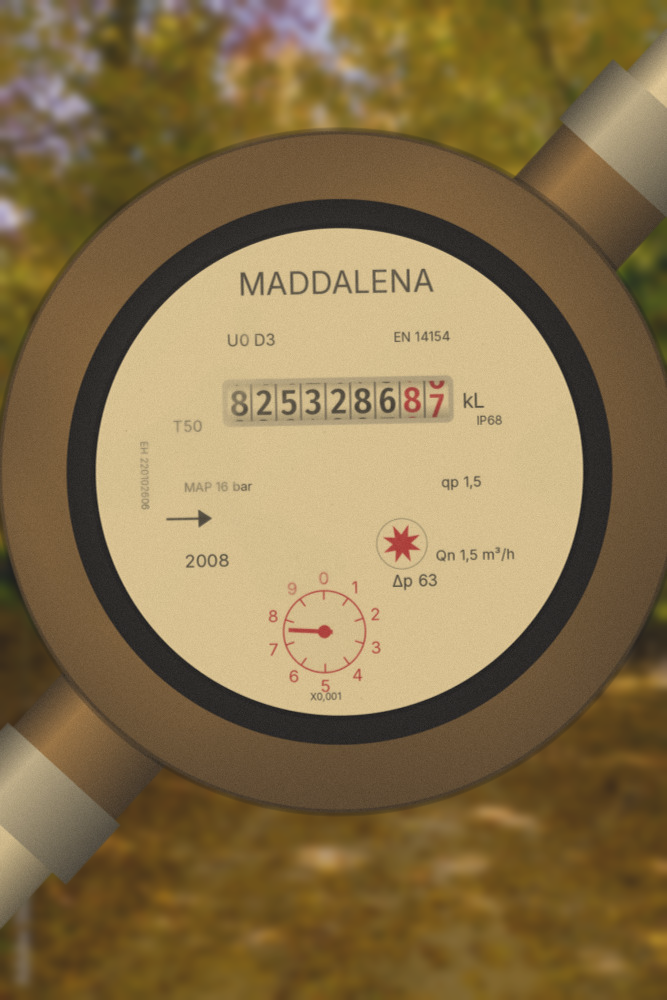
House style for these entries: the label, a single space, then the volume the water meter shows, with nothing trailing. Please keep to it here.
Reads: 8253286.867 kL
